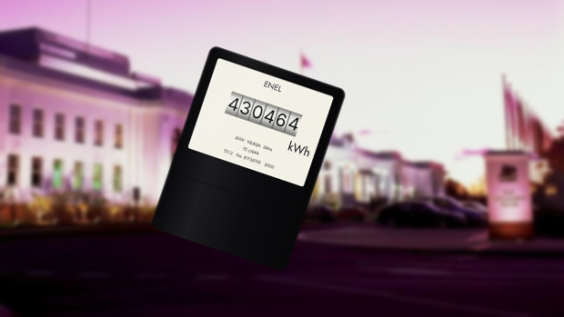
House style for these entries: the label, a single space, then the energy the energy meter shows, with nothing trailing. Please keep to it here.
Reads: 430464 kWh
